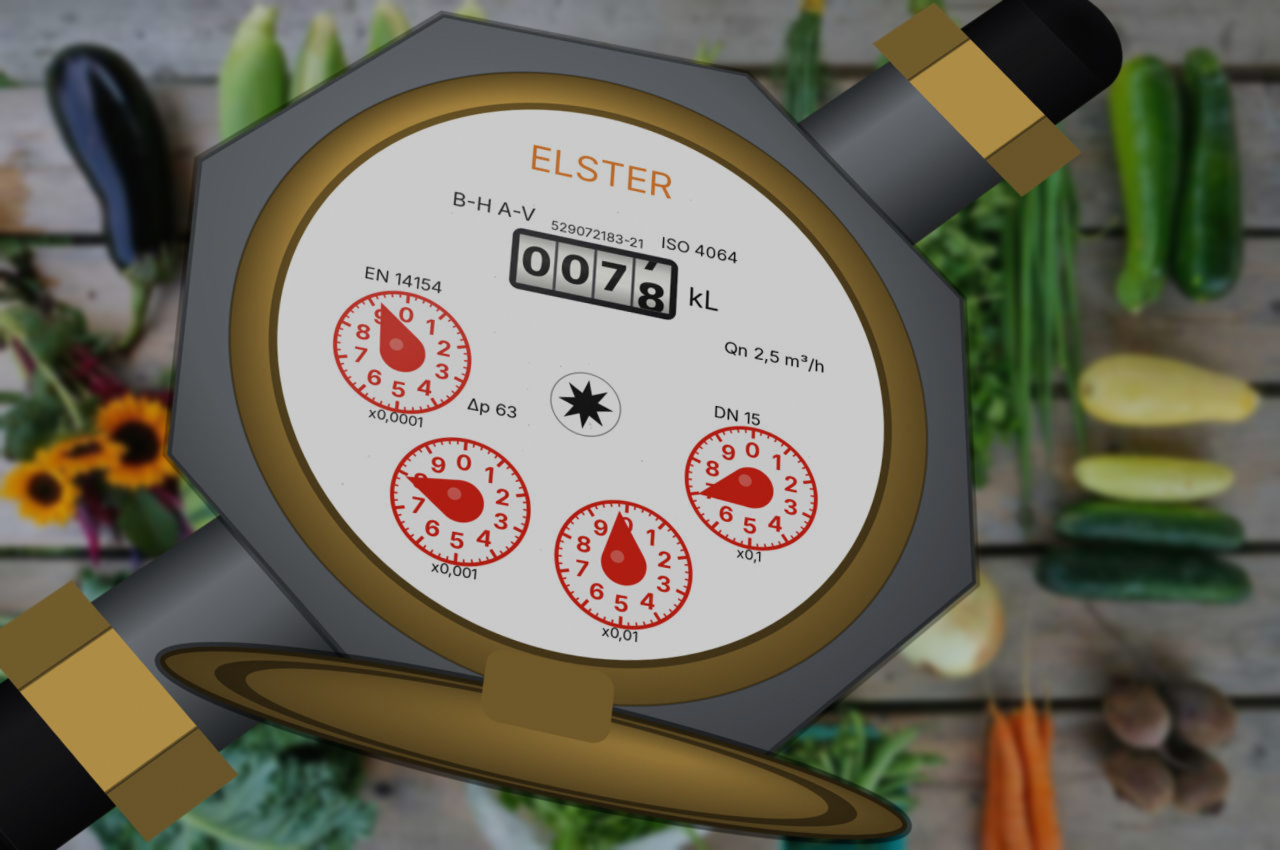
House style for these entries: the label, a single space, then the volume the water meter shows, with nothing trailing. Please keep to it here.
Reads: 77.6979 kL
